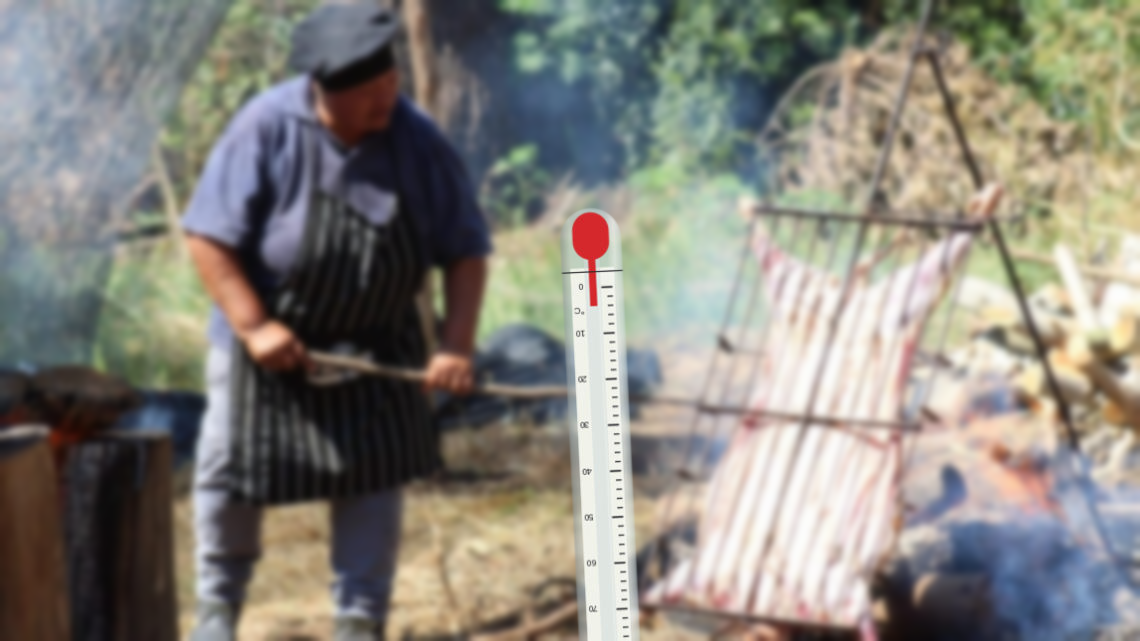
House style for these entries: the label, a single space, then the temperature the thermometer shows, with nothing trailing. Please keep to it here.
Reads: 4 °C
